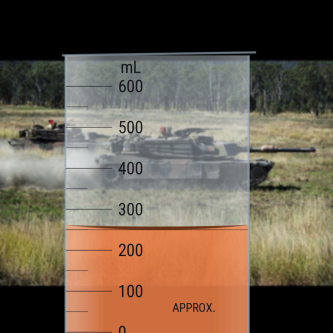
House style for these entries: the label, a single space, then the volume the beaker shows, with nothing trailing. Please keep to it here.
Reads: 250 mL
